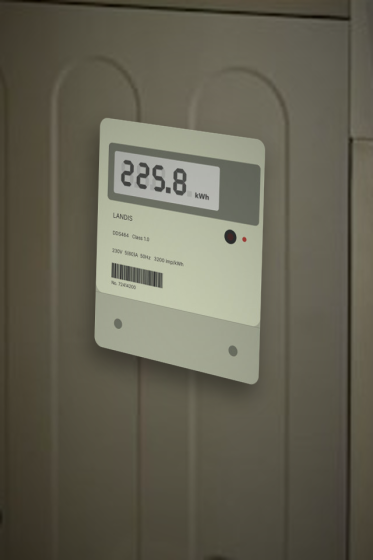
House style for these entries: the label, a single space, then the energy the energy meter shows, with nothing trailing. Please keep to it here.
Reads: 225.8 kWh
